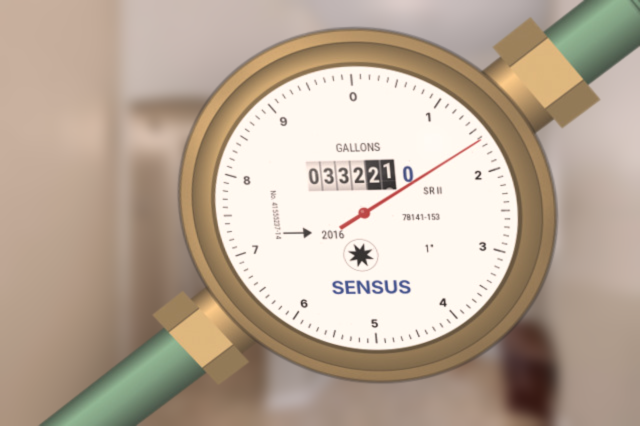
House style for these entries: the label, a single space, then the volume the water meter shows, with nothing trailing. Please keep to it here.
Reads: 332211.6 gal
